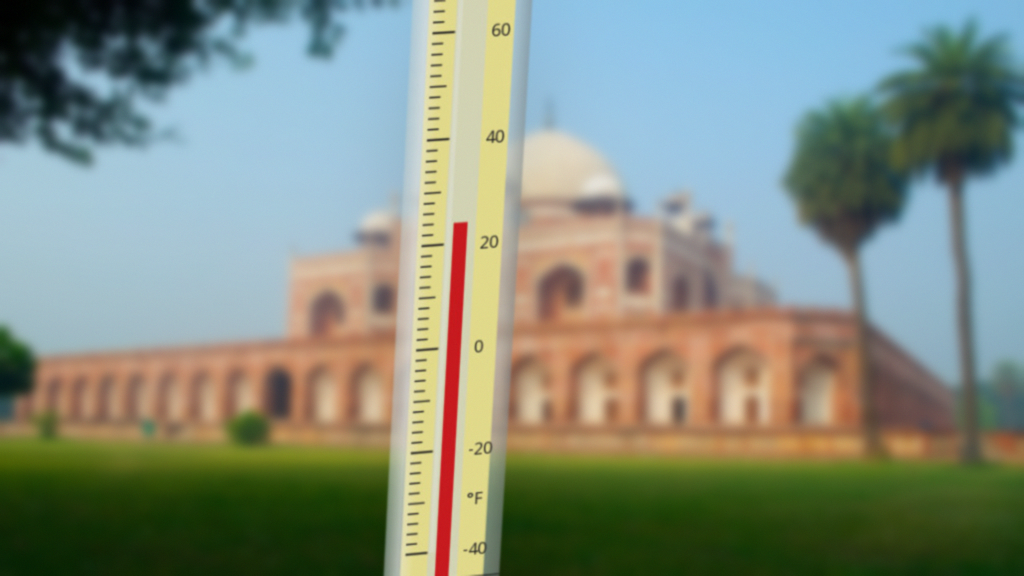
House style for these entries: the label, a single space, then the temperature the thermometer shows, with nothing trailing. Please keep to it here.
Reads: 24 °F
